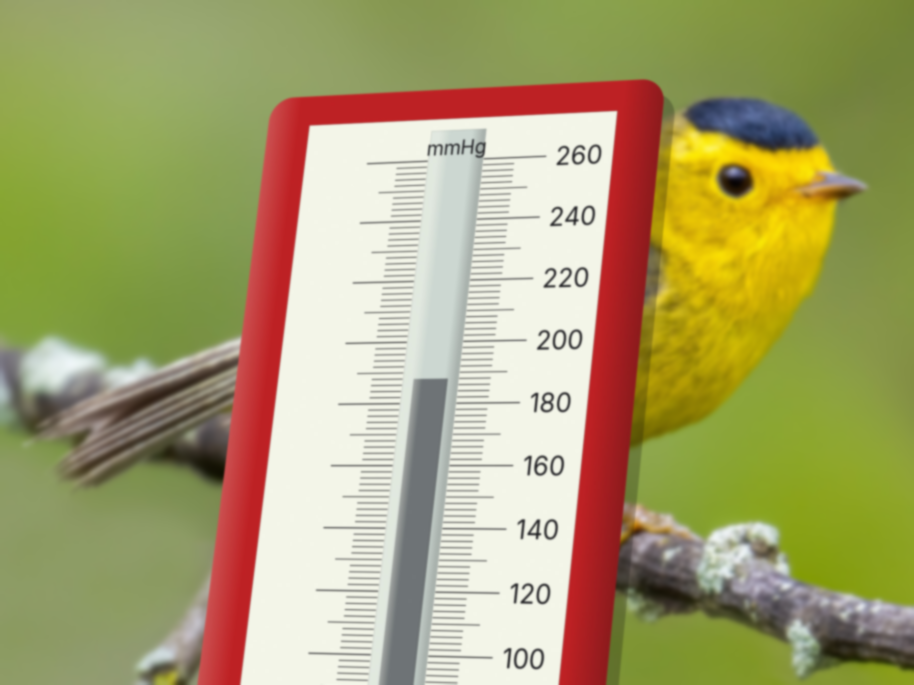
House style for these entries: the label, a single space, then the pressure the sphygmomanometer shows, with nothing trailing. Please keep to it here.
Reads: 188 mmHg
